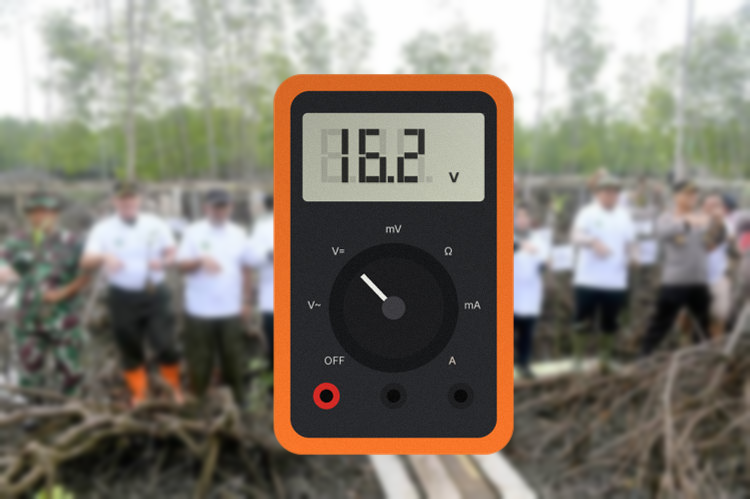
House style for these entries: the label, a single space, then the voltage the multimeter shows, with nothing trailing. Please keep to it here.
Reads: 16.2 V
